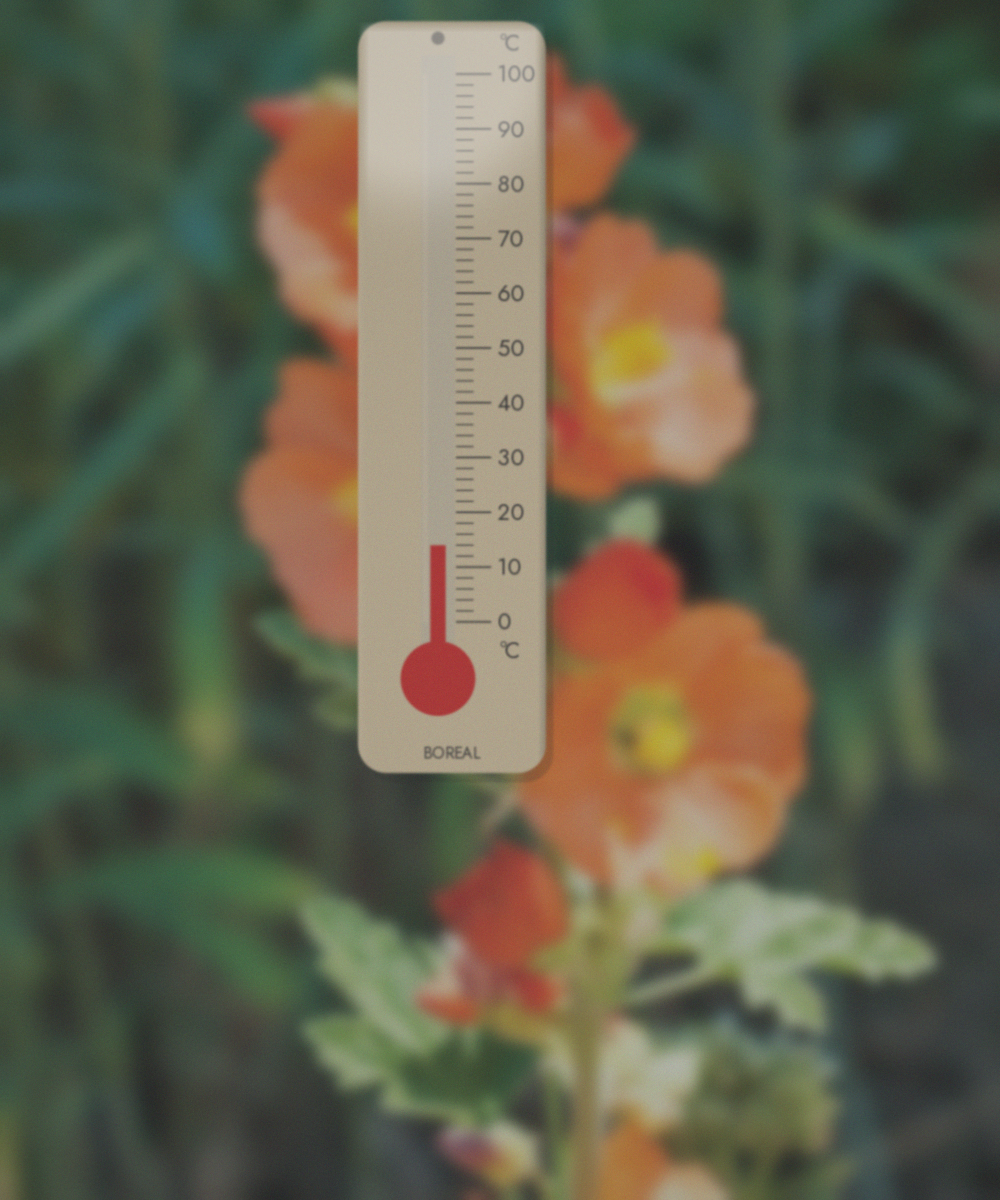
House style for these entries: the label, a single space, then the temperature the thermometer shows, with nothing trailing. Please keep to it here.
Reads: 14 °C
